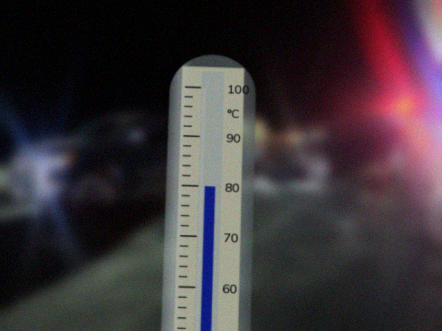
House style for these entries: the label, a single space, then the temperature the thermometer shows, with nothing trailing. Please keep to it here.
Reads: 80 °C
